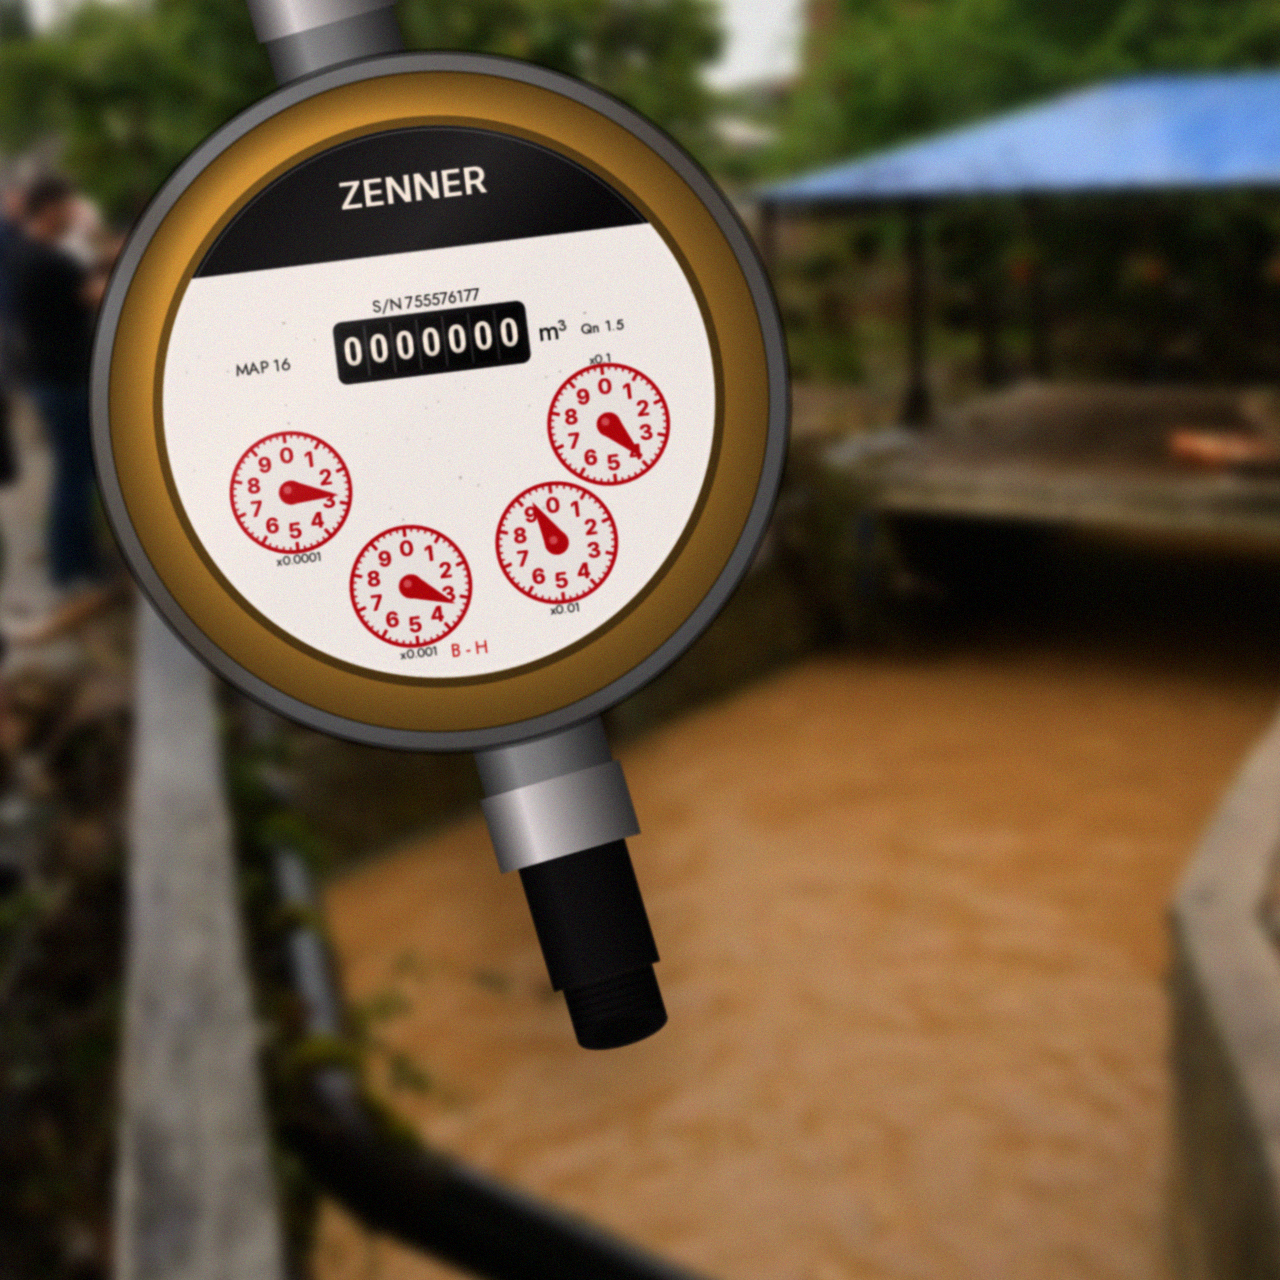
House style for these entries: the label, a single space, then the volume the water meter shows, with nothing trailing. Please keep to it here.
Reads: 0.3932 m³
